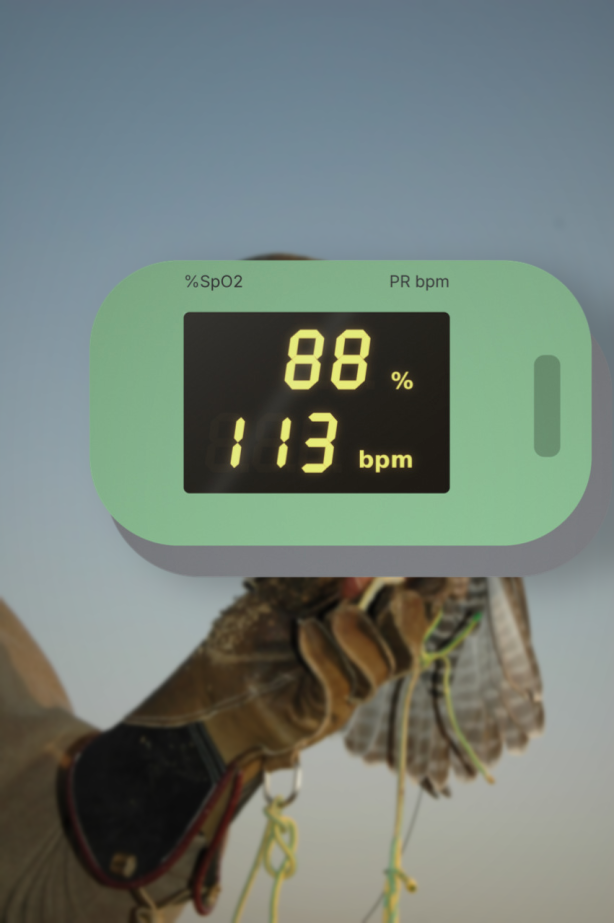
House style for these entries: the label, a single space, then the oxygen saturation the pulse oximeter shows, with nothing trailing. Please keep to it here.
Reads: 88 %
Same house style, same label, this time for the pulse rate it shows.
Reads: 113 bpm
